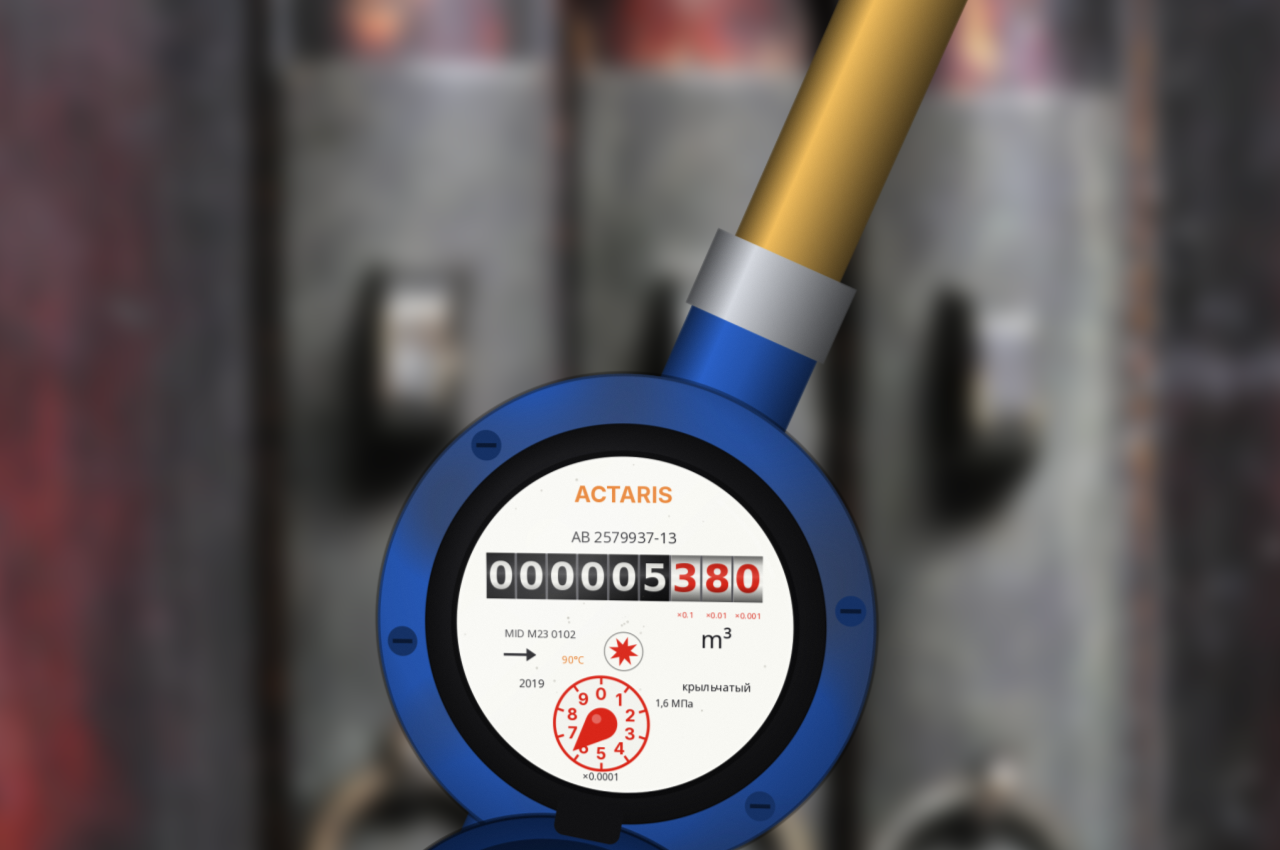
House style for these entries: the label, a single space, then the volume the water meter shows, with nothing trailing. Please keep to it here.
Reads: 5.3806 m³
